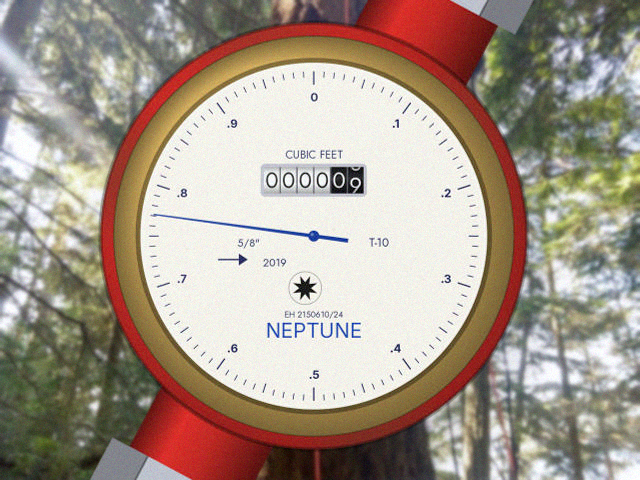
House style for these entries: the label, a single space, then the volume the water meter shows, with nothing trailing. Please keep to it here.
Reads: 8.77 ft³
